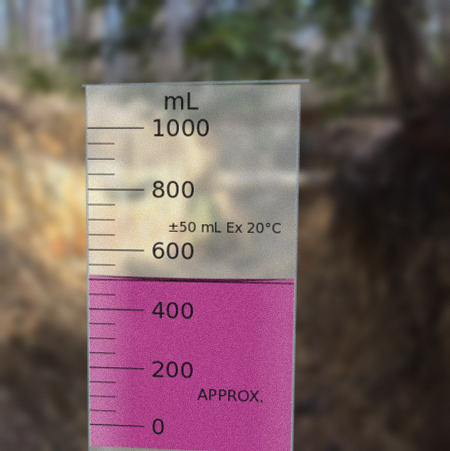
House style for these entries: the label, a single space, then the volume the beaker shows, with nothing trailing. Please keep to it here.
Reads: 500 mL
